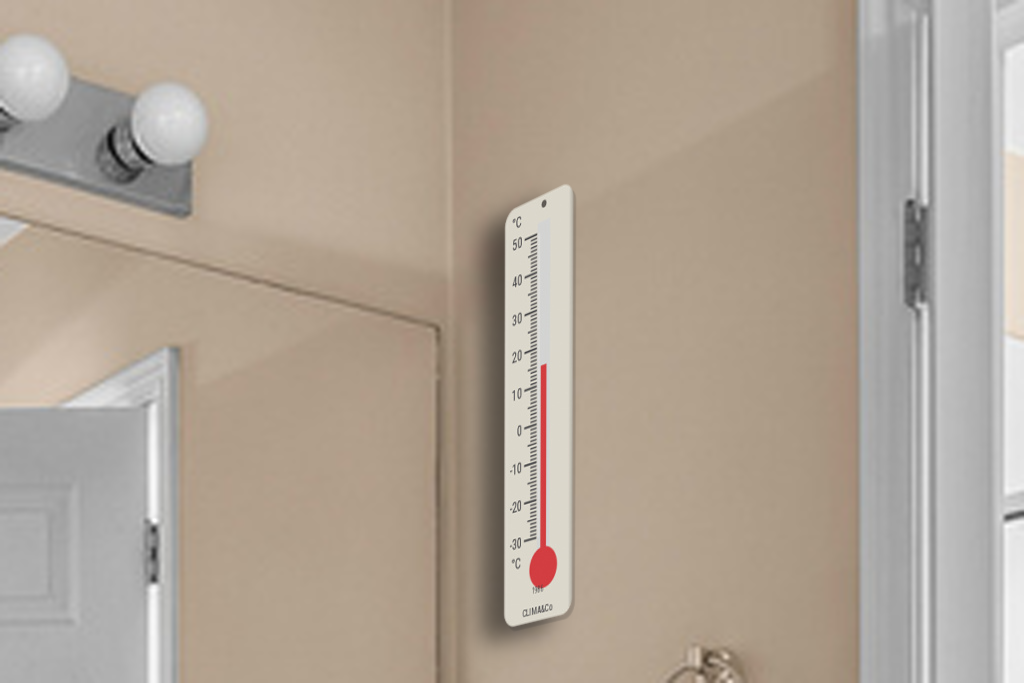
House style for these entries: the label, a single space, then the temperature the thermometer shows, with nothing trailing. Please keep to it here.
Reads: 15 °C
